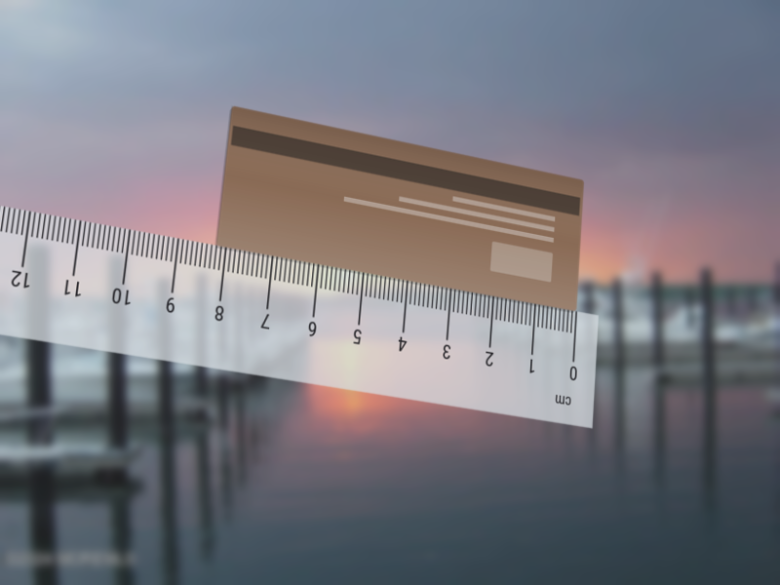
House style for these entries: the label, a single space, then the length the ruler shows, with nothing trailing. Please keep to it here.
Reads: 8.2 cm
